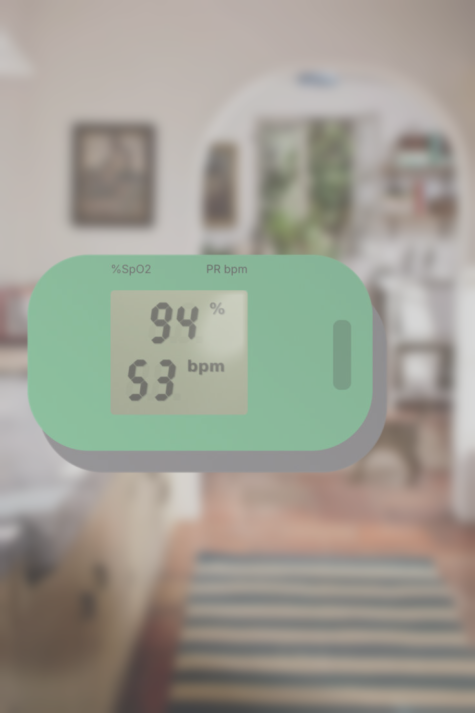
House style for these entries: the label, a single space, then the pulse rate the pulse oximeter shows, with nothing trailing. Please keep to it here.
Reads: 53 bpm
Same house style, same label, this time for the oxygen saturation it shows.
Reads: 94 %
